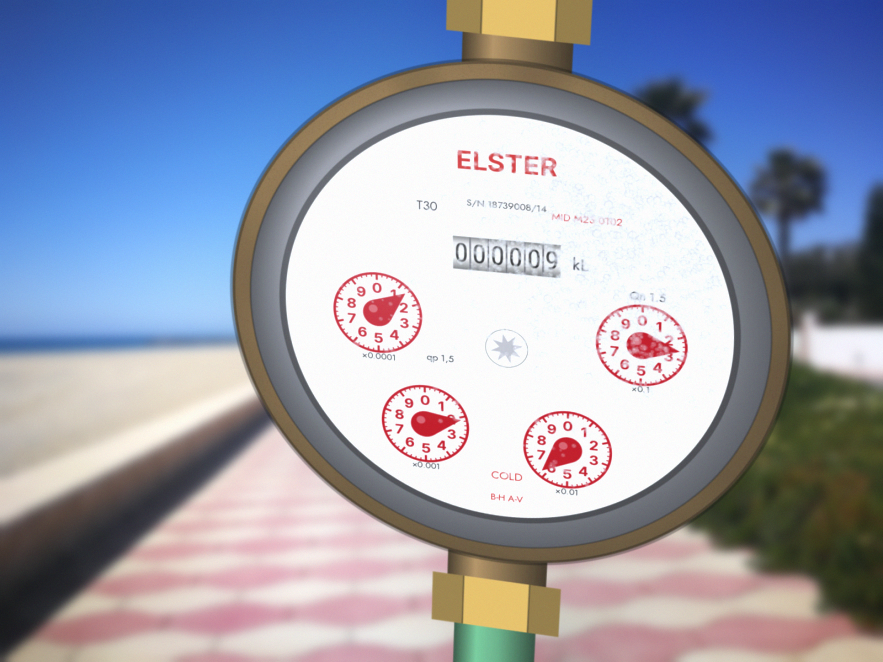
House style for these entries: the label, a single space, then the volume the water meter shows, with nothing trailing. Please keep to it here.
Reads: 9.2621 kL
